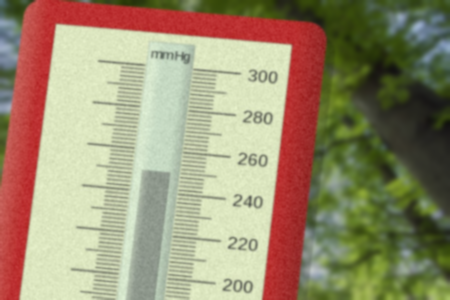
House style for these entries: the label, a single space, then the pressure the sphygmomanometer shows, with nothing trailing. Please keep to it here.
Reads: 250 mmHg
